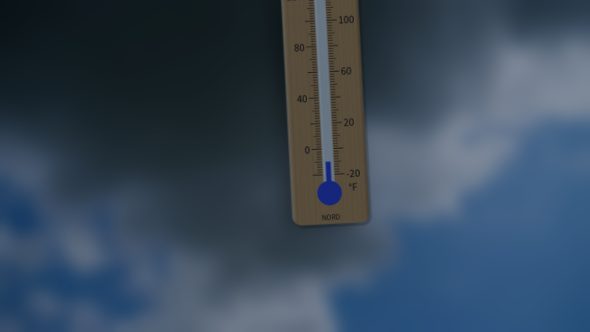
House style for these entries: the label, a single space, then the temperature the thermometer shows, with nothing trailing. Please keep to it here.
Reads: -10 °F
